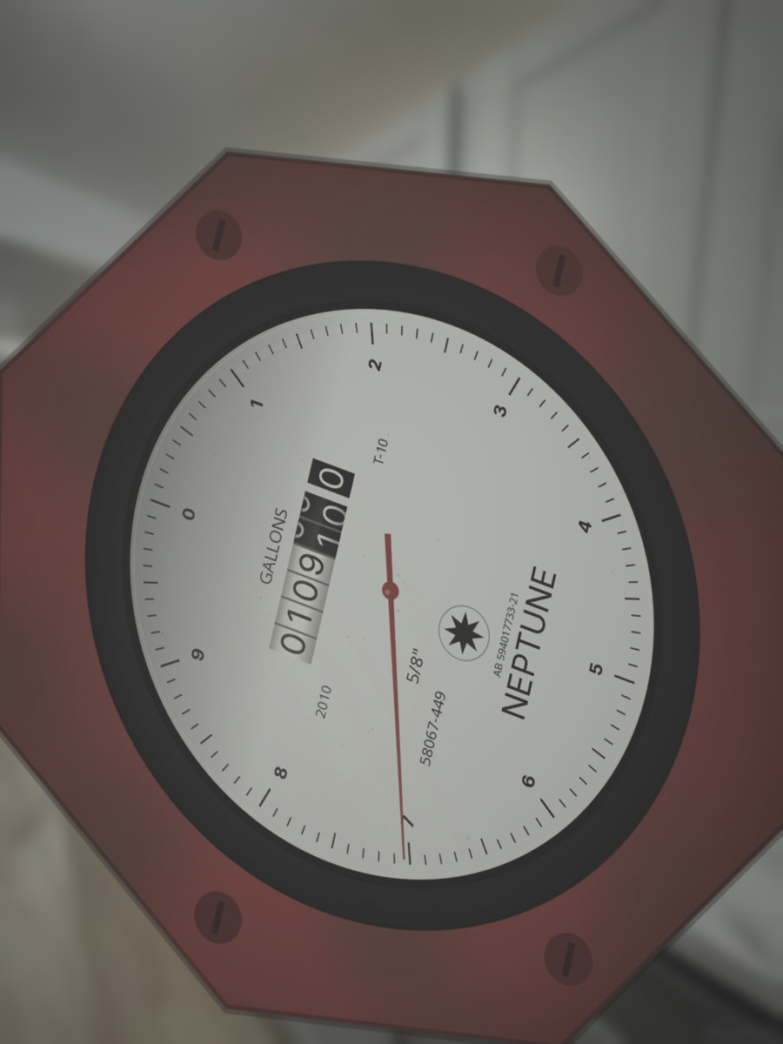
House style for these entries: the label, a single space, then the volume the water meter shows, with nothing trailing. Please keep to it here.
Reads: 109097.0 gal
